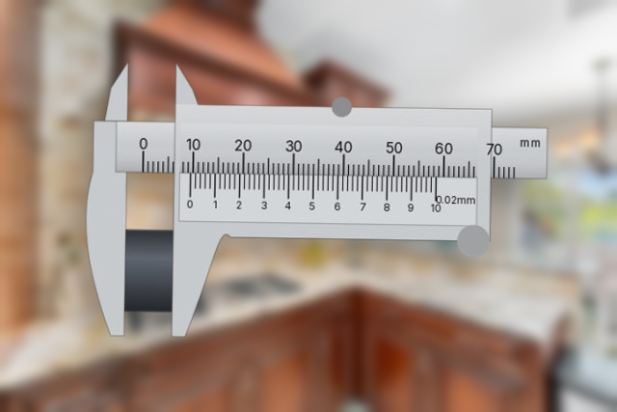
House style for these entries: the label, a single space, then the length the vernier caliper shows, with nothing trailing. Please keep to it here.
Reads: 9.5 mm
